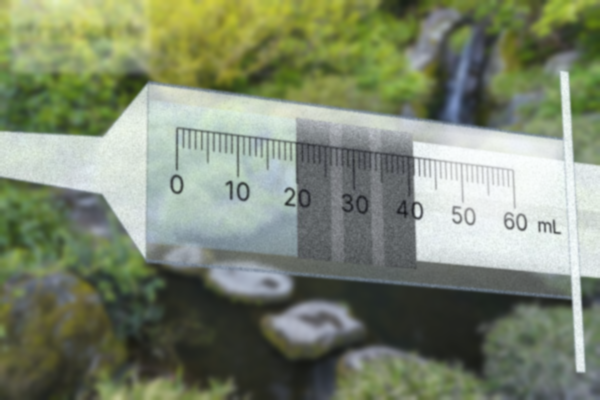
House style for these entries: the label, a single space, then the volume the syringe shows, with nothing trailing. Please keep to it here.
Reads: 20 mL
